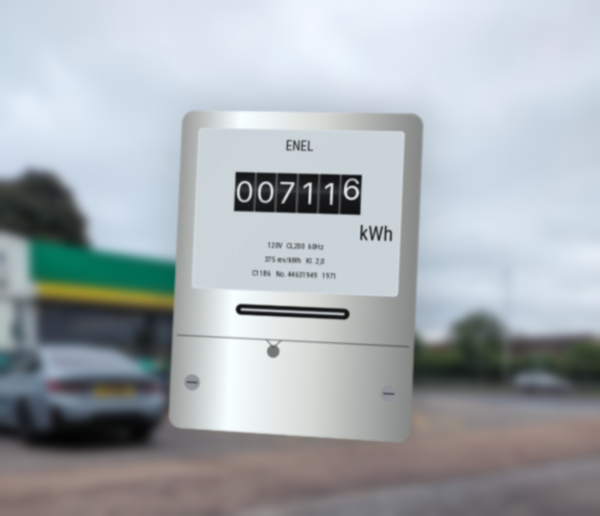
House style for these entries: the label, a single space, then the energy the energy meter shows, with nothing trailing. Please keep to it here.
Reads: 7116 kWh
